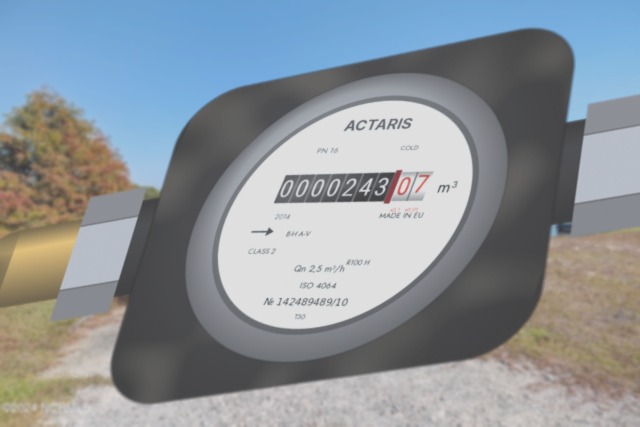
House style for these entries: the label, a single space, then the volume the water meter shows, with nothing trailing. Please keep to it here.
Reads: 243.07 m³
